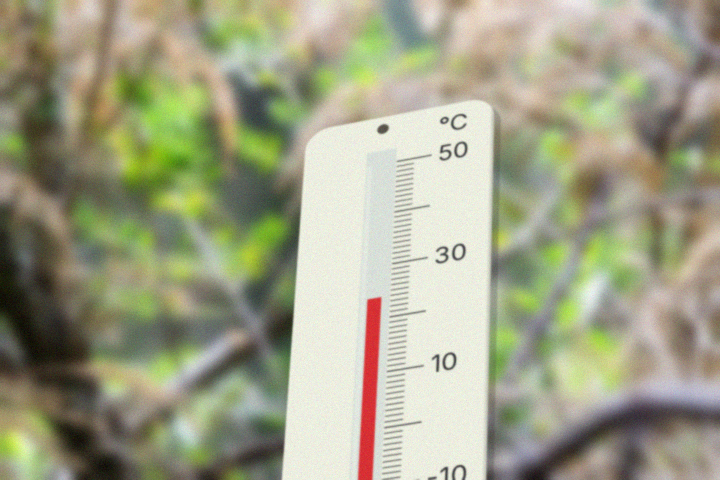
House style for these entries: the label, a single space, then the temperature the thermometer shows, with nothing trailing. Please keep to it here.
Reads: 24 °C
